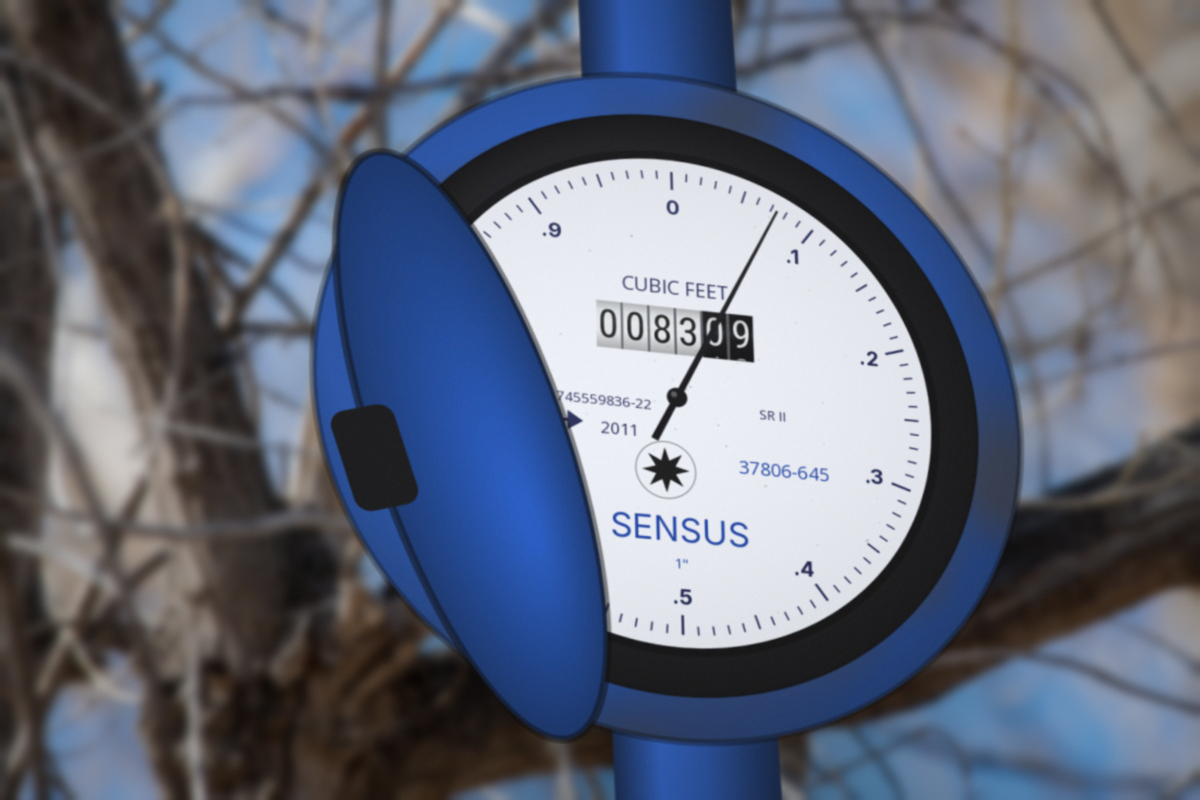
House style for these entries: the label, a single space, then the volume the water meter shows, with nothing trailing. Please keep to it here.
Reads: 8309.07 ft³
